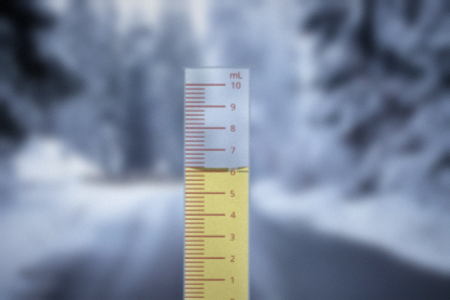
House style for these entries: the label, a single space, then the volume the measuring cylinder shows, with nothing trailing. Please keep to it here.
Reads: 6 mL
